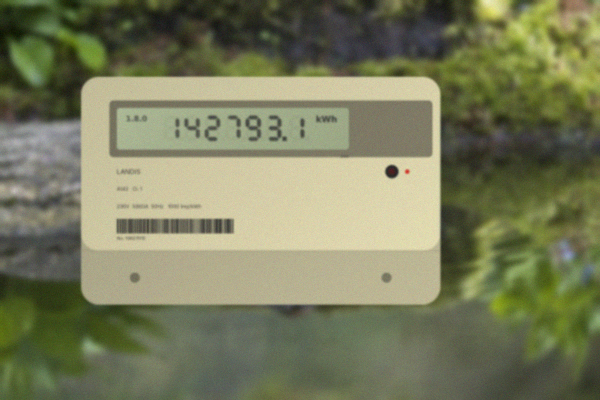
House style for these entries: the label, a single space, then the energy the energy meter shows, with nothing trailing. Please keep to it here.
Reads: 142793.1 kWh
